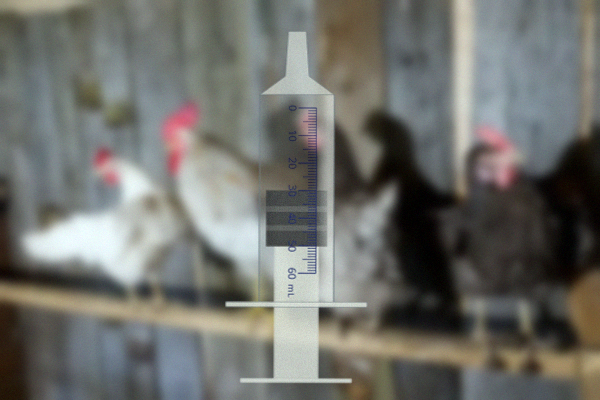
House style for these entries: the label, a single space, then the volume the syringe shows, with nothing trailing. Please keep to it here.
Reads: 30 mL
